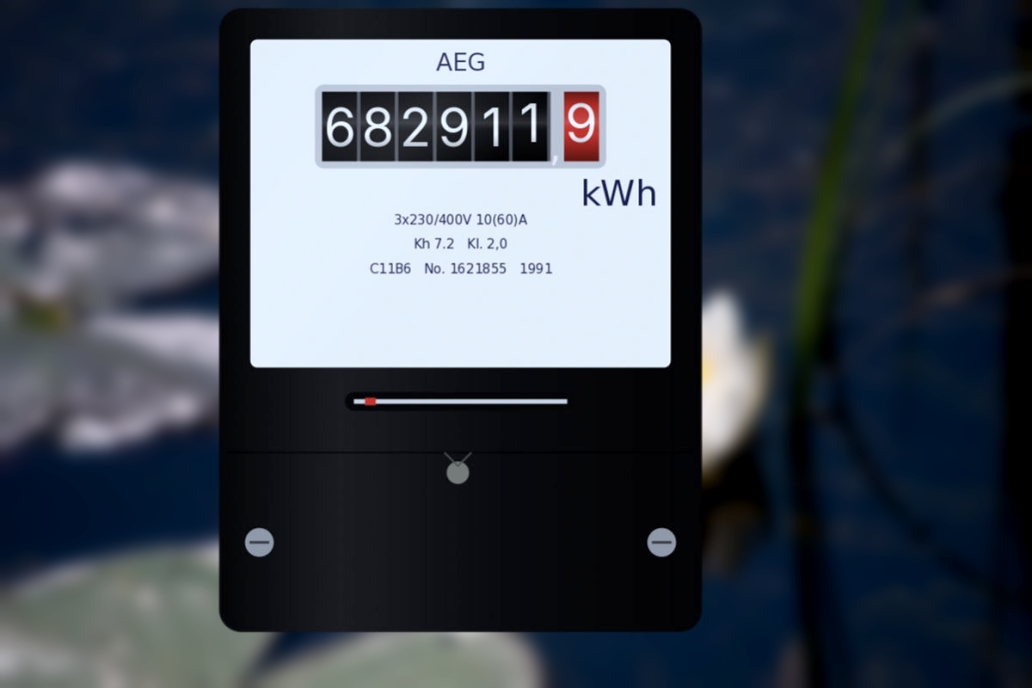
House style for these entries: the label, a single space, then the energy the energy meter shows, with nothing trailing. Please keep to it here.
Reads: 682911.9 kWh
